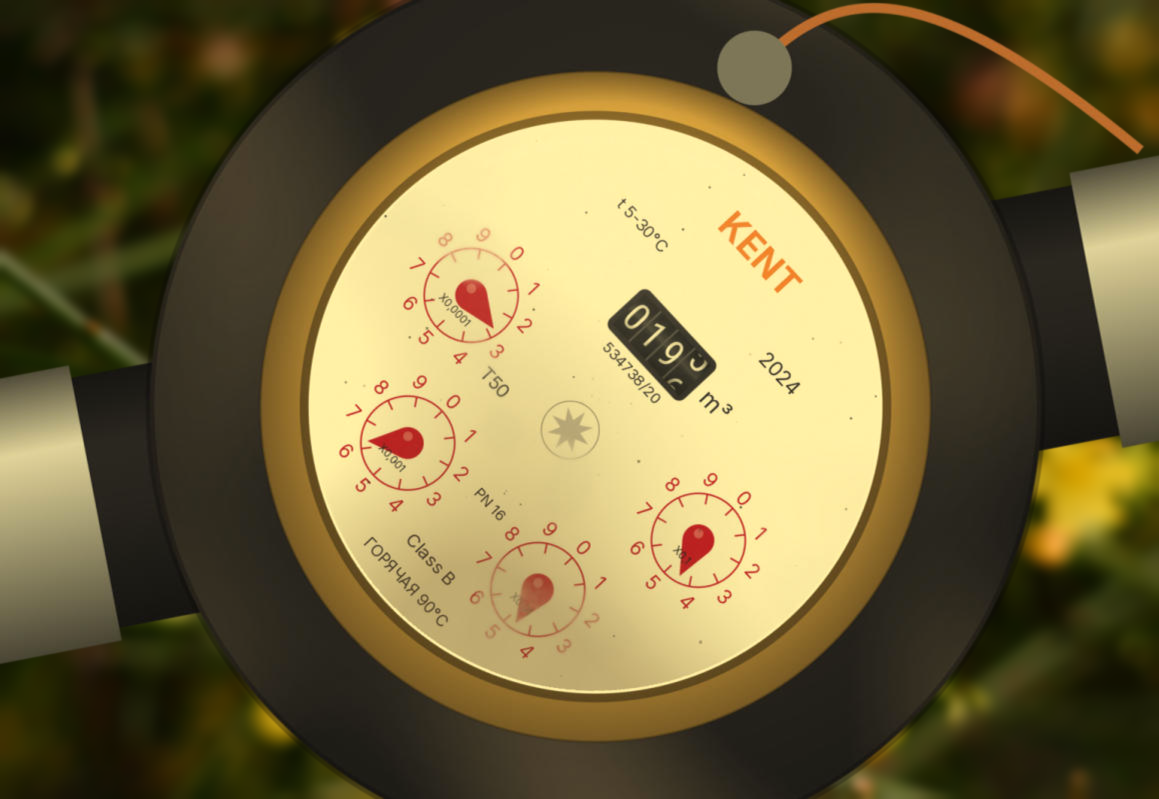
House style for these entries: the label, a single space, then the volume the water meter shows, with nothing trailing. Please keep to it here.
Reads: 195.4462 m³
